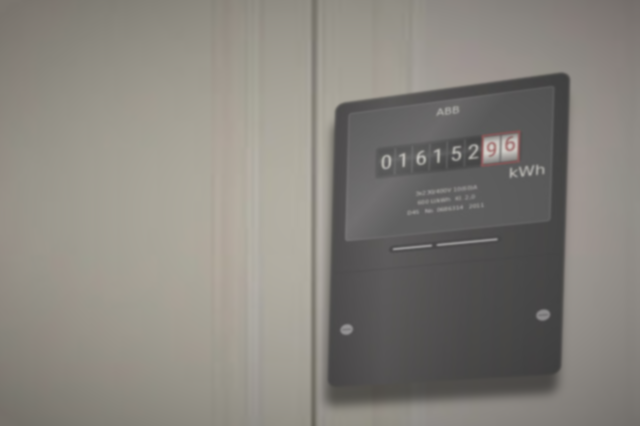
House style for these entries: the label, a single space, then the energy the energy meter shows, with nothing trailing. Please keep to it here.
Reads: 16152.96 kWh
